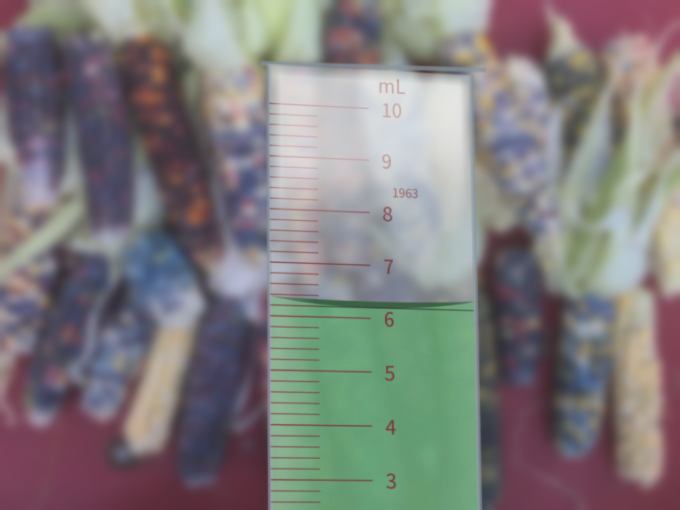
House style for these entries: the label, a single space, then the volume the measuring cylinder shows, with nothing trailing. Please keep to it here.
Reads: 6.2 mL
